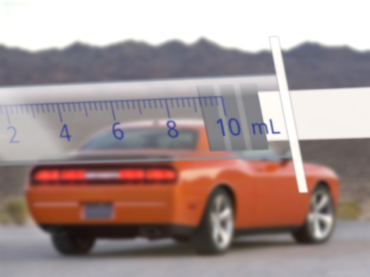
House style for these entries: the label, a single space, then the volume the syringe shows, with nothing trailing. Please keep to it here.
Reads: 9.2 mL
